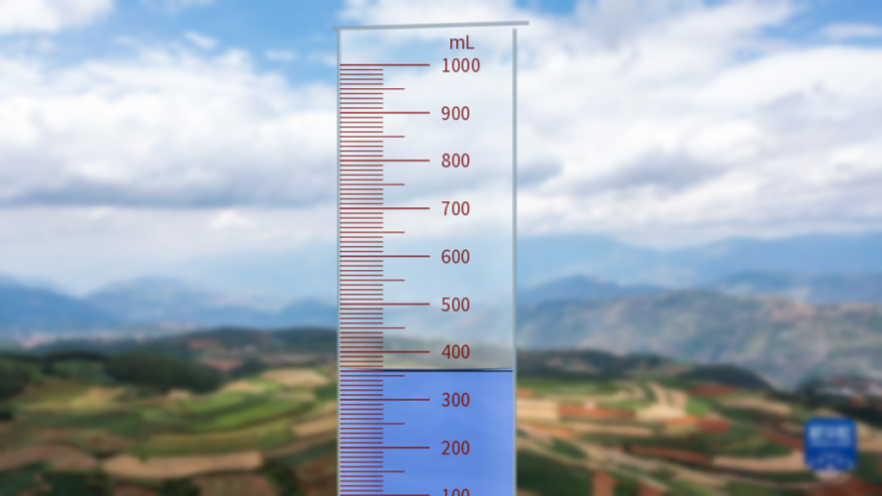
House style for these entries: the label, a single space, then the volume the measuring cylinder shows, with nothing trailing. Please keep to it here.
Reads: 360 mL
